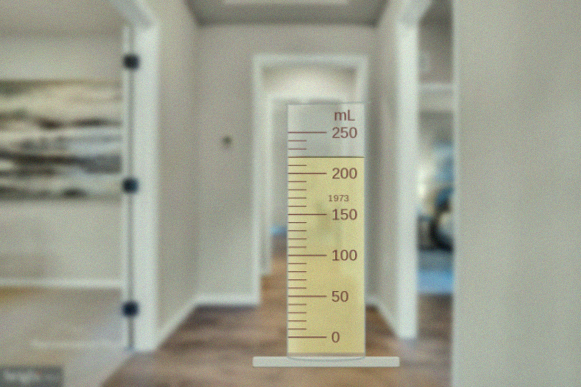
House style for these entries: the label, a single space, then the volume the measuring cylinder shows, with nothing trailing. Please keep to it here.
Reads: 220 mL
